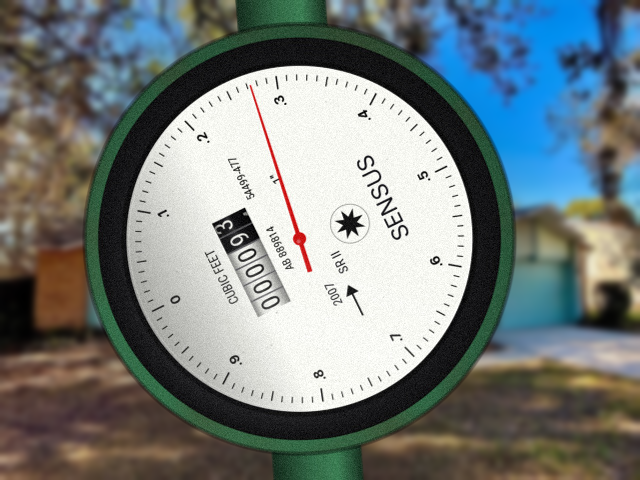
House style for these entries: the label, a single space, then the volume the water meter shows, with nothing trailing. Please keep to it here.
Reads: 93.27 ft³
